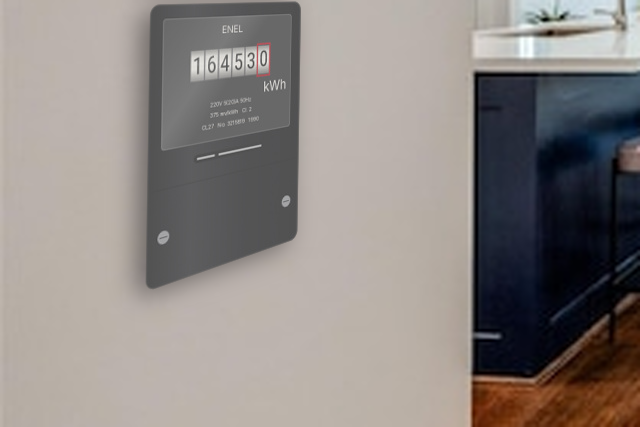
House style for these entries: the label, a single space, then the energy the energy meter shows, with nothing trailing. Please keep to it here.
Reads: 16453.0 kWh
